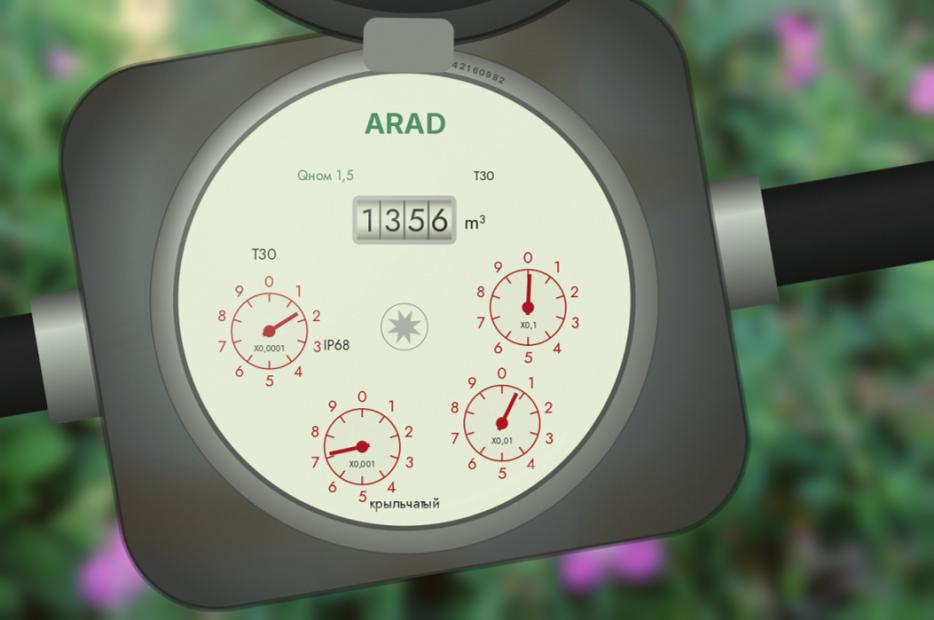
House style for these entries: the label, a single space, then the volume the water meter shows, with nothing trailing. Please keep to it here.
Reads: 1356.0071 m³
